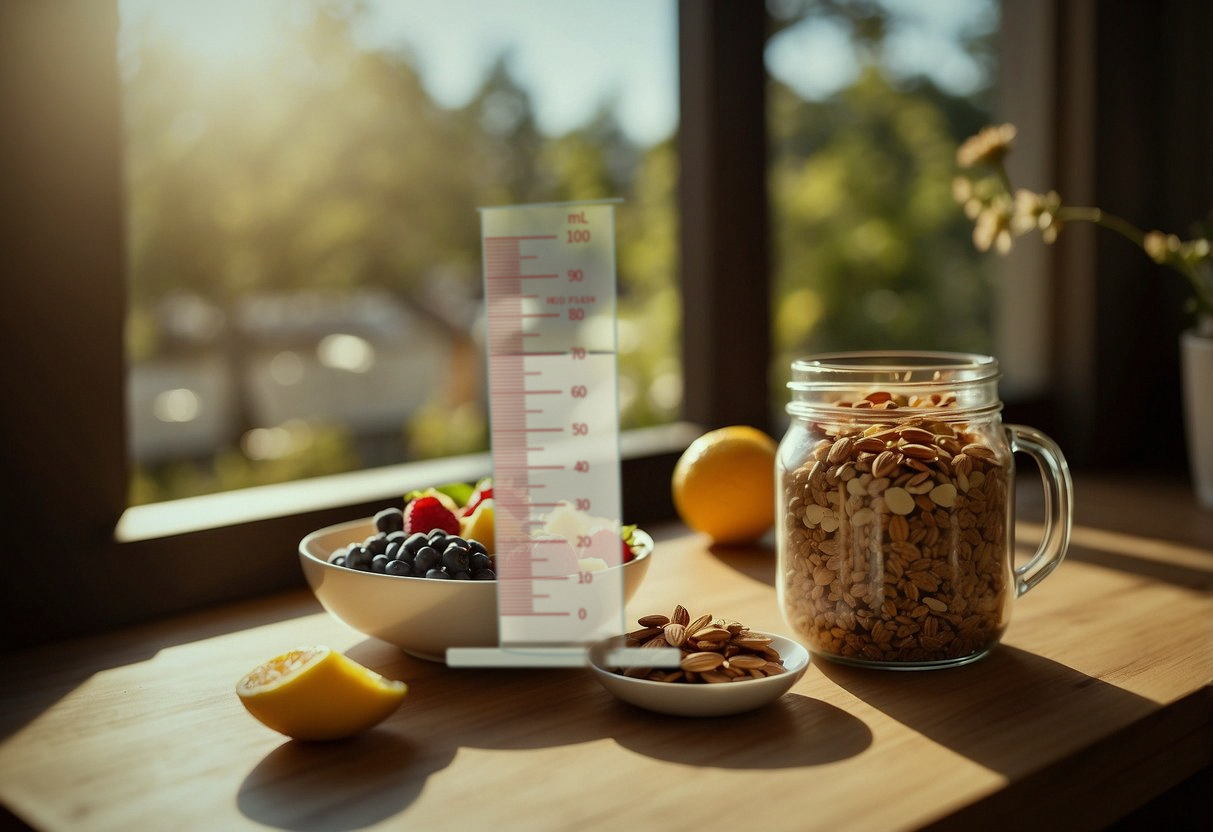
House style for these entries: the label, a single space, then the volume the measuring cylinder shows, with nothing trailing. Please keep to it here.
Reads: 70 mL
